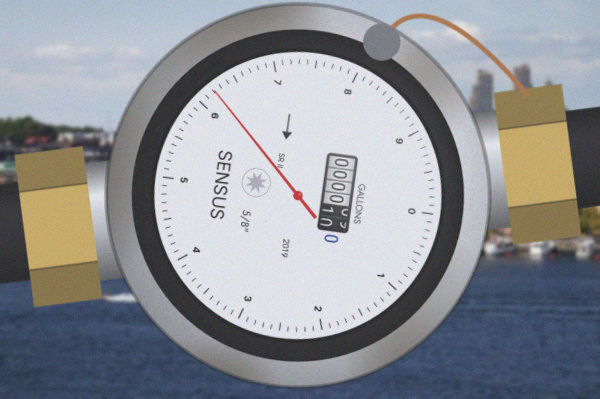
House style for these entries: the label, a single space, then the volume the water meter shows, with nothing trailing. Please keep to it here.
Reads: 96.2 gal
